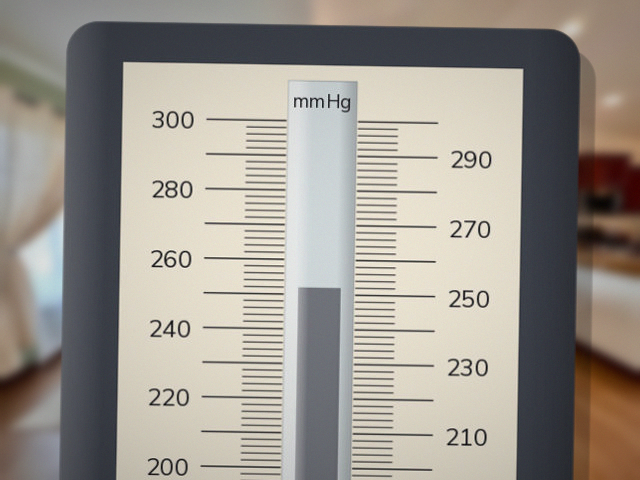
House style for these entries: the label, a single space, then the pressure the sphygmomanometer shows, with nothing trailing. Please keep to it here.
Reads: 252 mmHg
